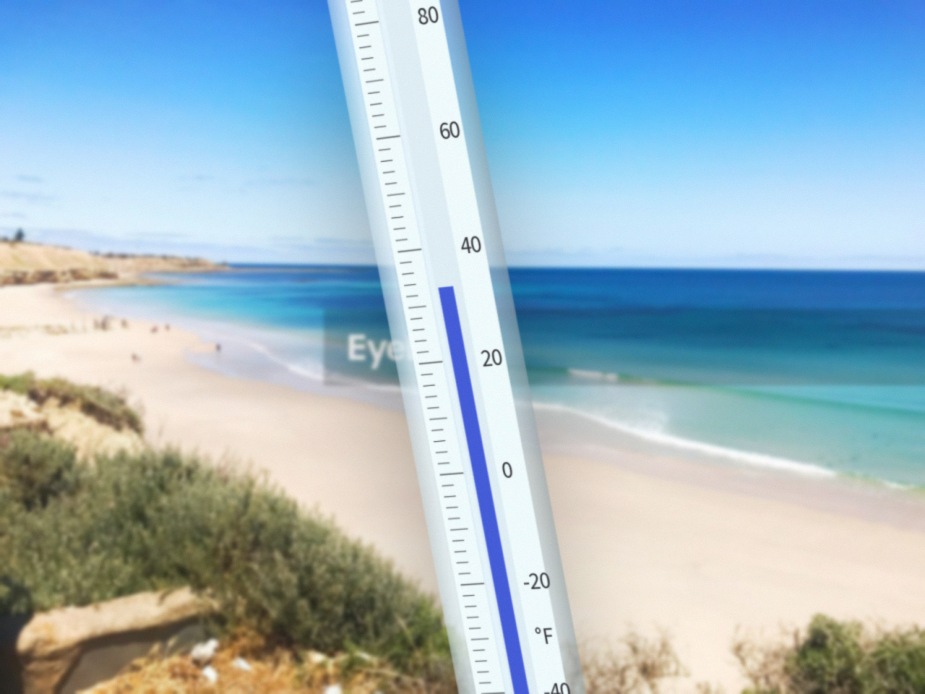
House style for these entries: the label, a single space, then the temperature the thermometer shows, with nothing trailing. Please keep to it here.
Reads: 33 °F
